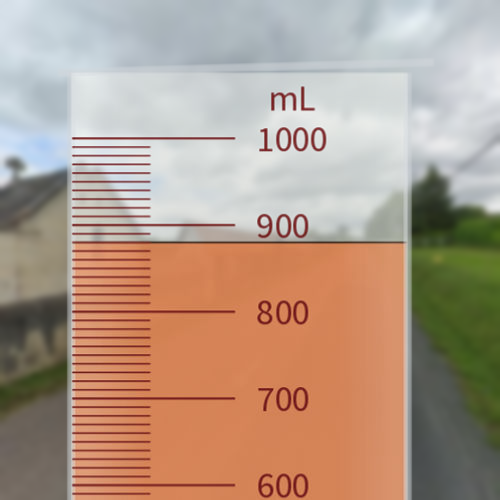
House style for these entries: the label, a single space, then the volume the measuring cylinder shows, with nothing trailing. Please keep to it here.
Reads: 880 mL
